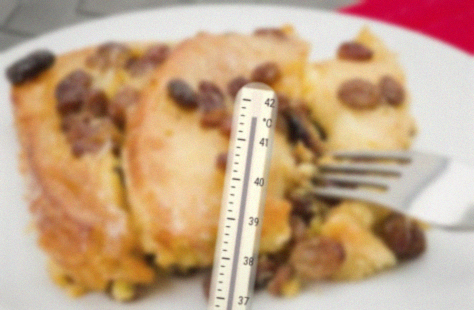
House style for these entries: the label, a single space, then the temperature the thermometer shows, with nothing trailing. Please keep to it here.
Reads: 41.6 °C
